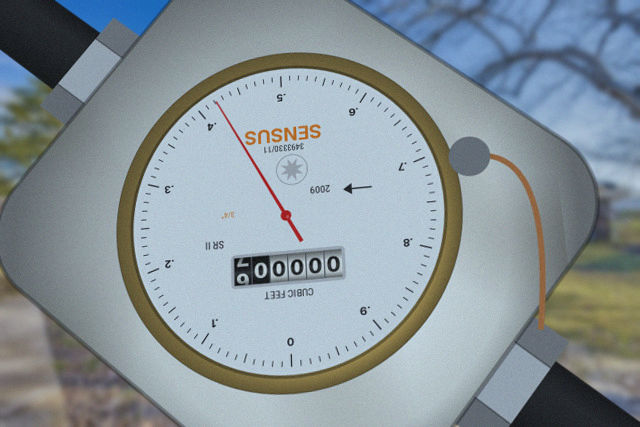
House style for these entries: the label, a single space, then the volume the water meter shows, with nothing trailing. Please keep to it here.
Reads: 6.42 ft³
